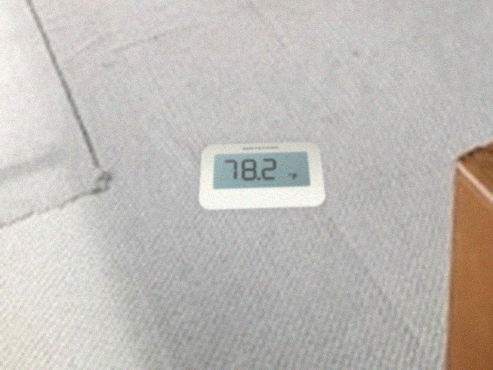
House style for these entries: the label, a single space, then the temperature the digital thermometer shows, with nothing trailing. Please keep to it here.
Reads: 78.2 °F
